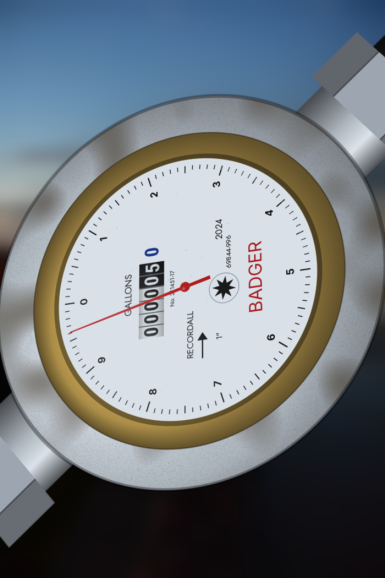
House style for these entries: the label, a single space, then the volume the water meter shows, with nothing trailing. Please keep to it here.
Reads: 49.6 gal
